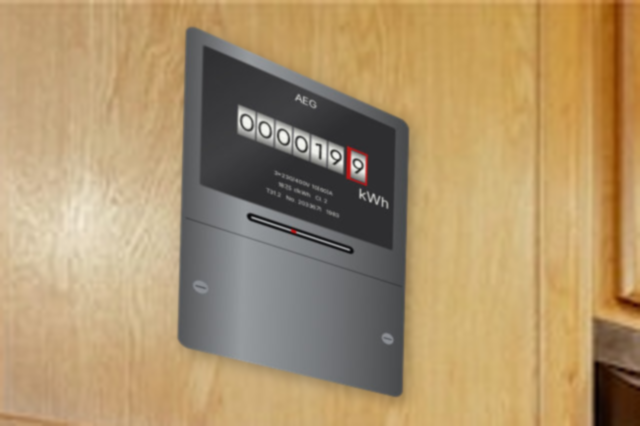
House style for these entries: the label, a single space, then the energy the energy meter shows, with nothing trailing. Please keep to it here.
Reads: 19.9 kWh
